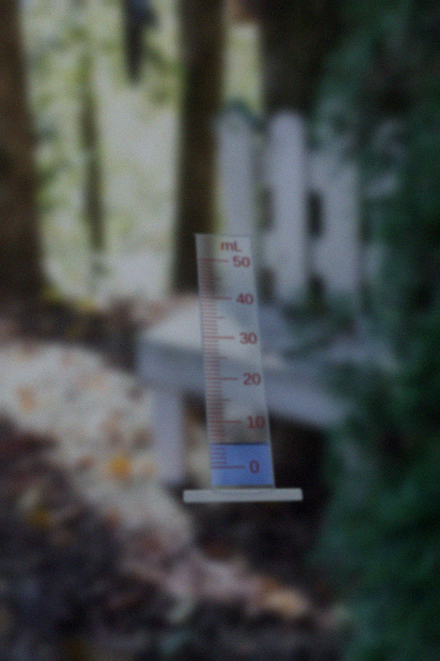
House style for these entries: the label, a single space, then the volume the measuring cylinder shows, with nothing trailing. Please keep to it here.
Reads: 5 mL
